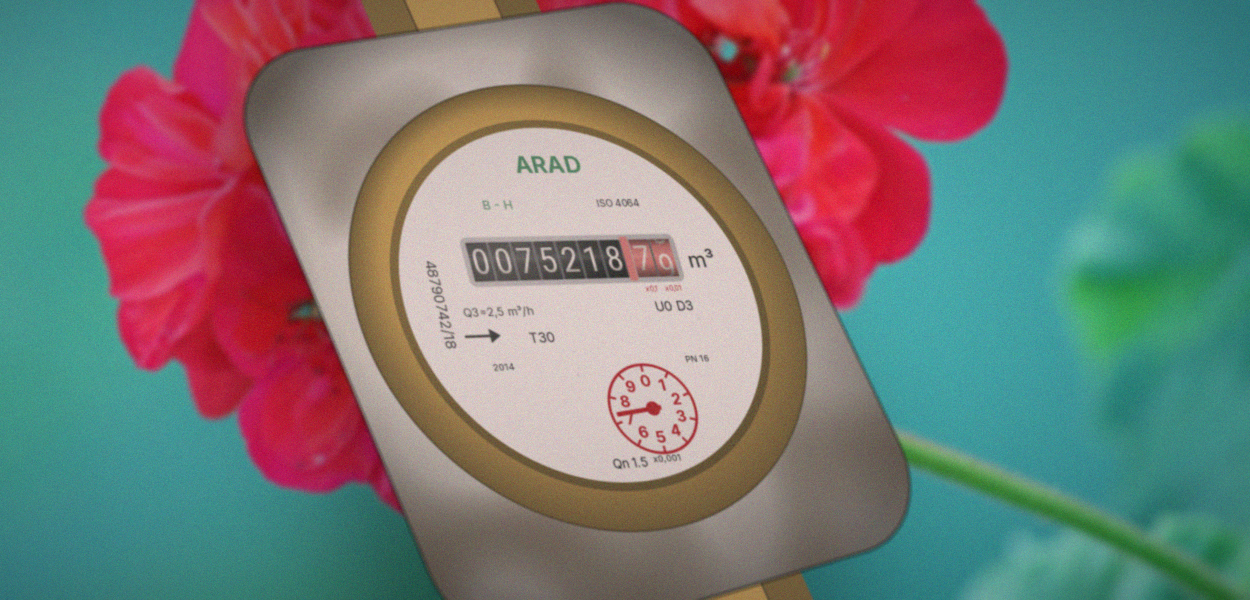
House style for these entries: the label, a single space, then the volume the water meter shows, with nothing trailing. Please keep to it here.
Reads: 75218.787 m³
